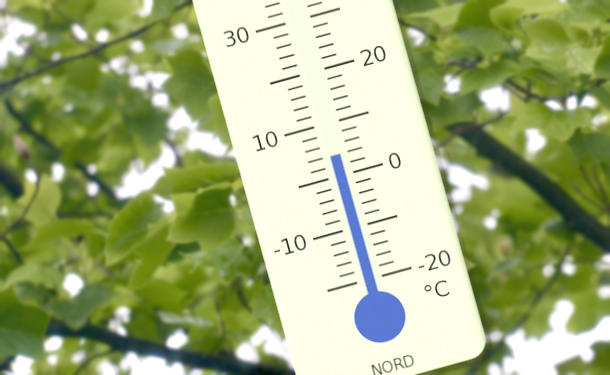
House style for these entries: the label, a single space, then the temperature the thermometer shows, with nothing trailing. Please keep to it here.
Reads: 4 °C
